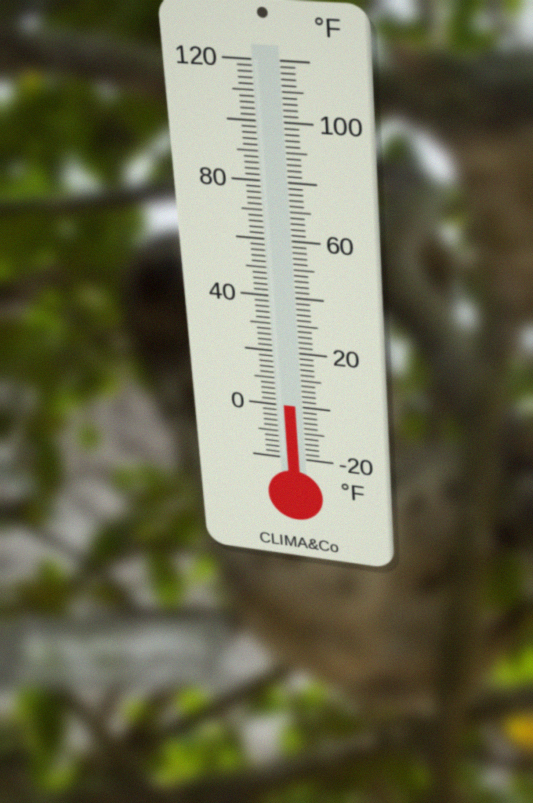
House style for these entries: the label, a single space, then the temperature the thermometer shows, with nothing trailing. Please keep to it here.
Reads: 0 °F
